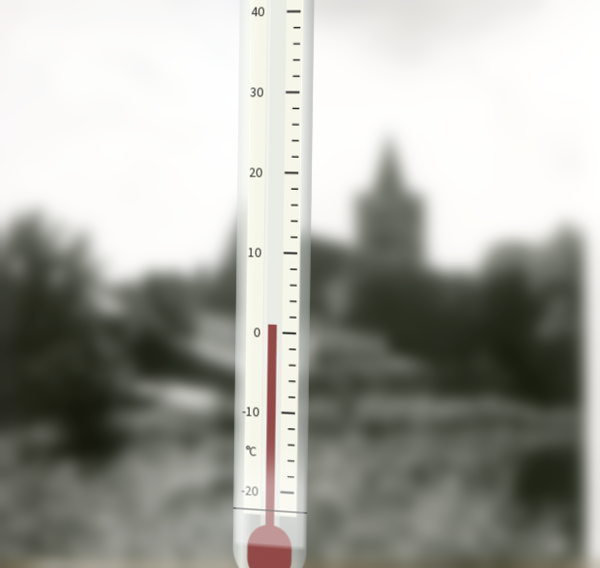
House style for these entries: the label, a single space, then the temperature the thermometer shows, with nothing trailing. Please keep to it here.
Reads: 1 °C
